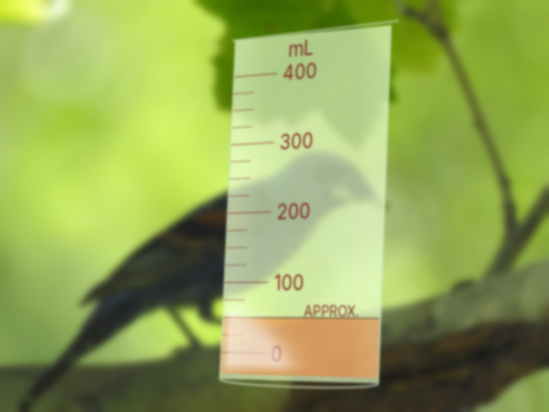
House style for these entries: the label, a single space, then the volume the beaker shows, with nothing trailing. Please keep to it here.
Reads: 50 mL
